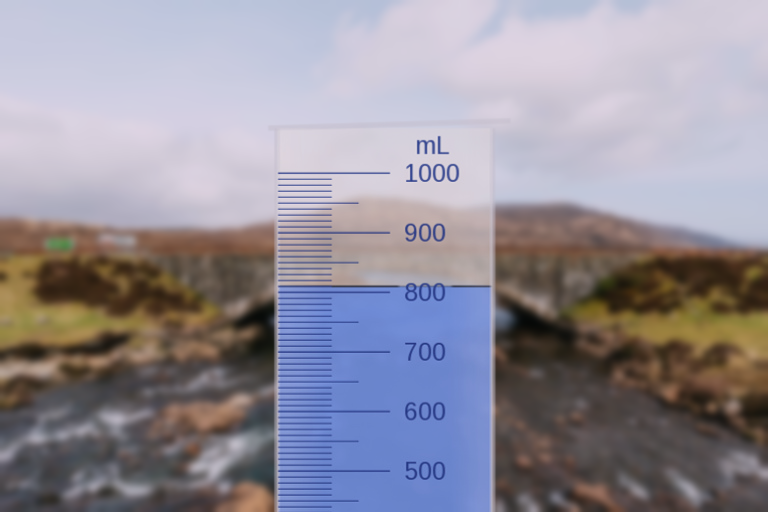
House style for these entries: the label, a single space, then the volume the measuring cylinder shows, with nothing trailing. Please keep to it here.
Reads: 810 mL
